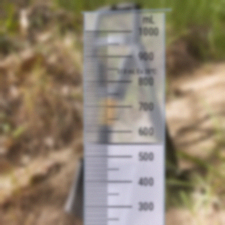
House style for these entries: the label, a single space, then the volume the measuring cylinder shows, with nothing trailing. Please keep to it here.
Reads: 550 mL
